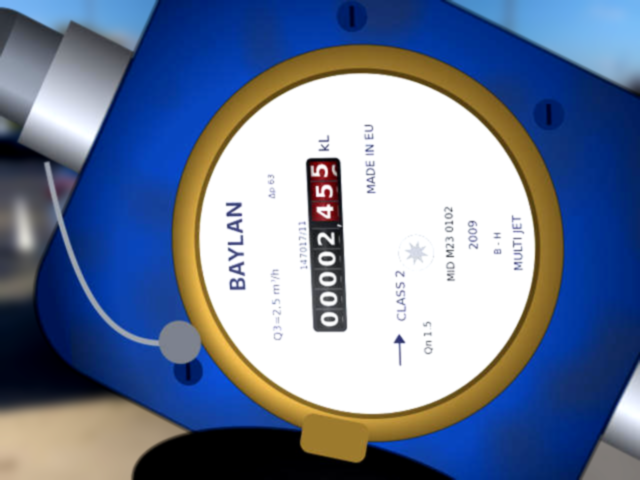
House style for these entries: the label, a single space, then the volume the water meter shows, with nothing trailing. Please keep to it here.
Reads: 2.455 kL
